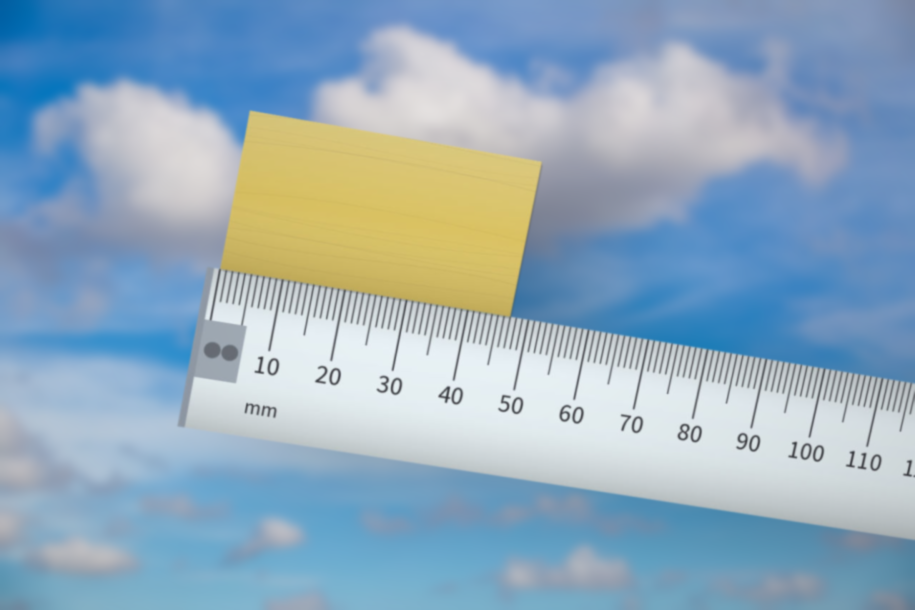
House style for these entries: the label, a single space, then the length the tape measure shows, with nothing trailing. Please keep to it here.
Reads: 47 mm
